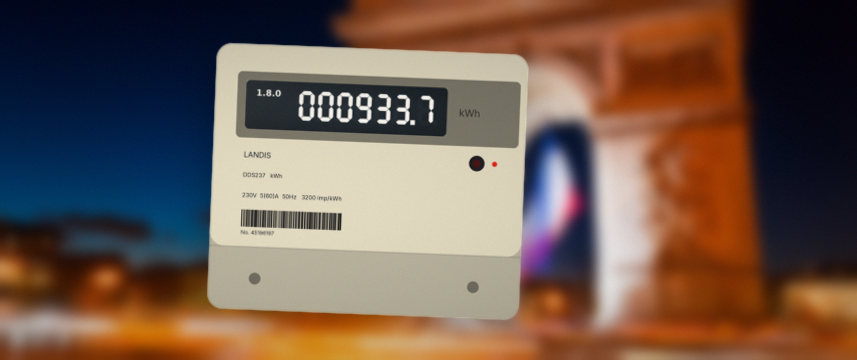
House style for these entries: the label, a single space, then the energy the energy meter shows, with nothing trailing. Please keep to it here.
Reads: 933.7 kWh
